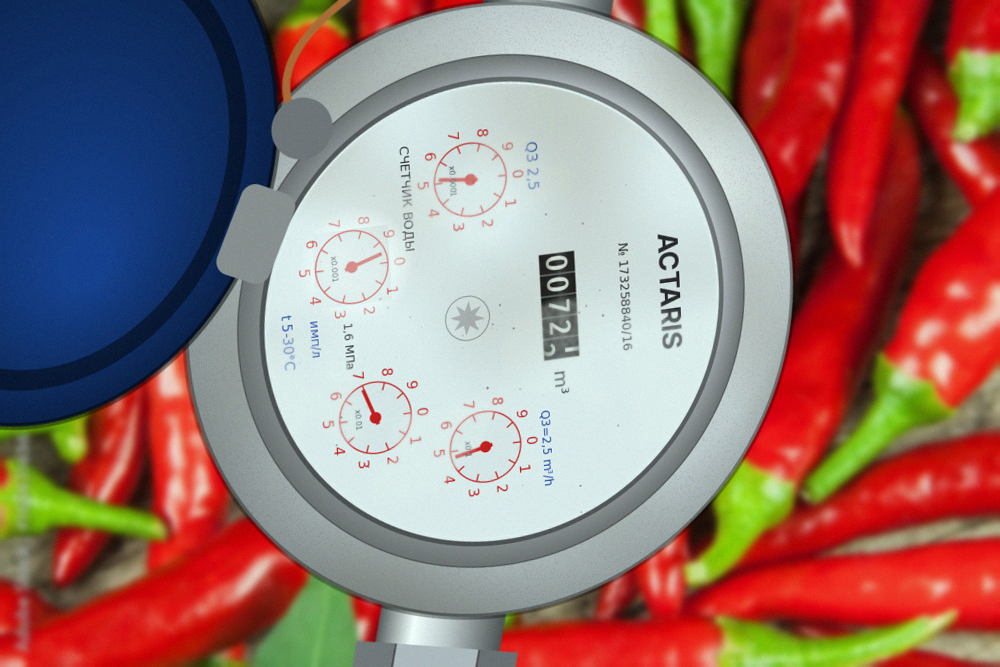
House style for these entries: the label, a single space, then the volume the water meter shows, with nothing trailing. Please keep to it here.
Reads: 721.4695 m³
